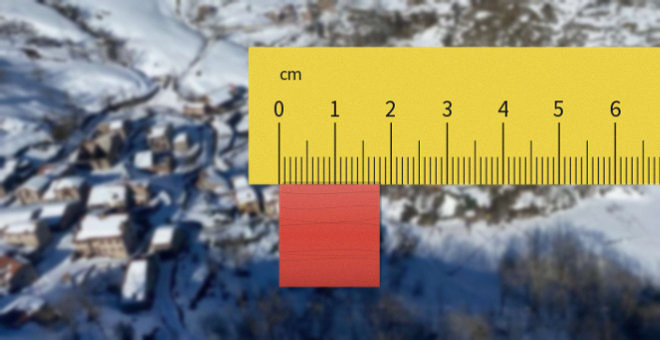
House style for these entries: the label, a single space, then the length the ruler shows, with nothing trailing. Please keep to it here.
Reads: 1.8 cm
